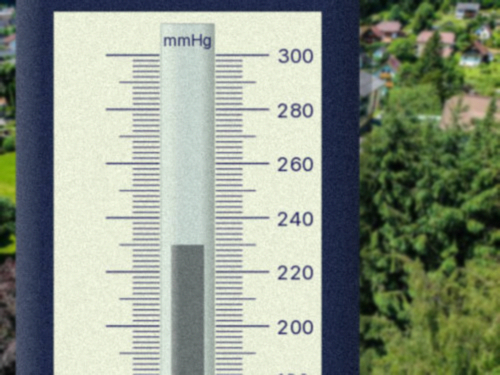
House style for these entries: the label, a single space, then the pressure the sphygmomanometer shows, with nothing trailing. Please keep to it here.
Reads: 230 mmHg
